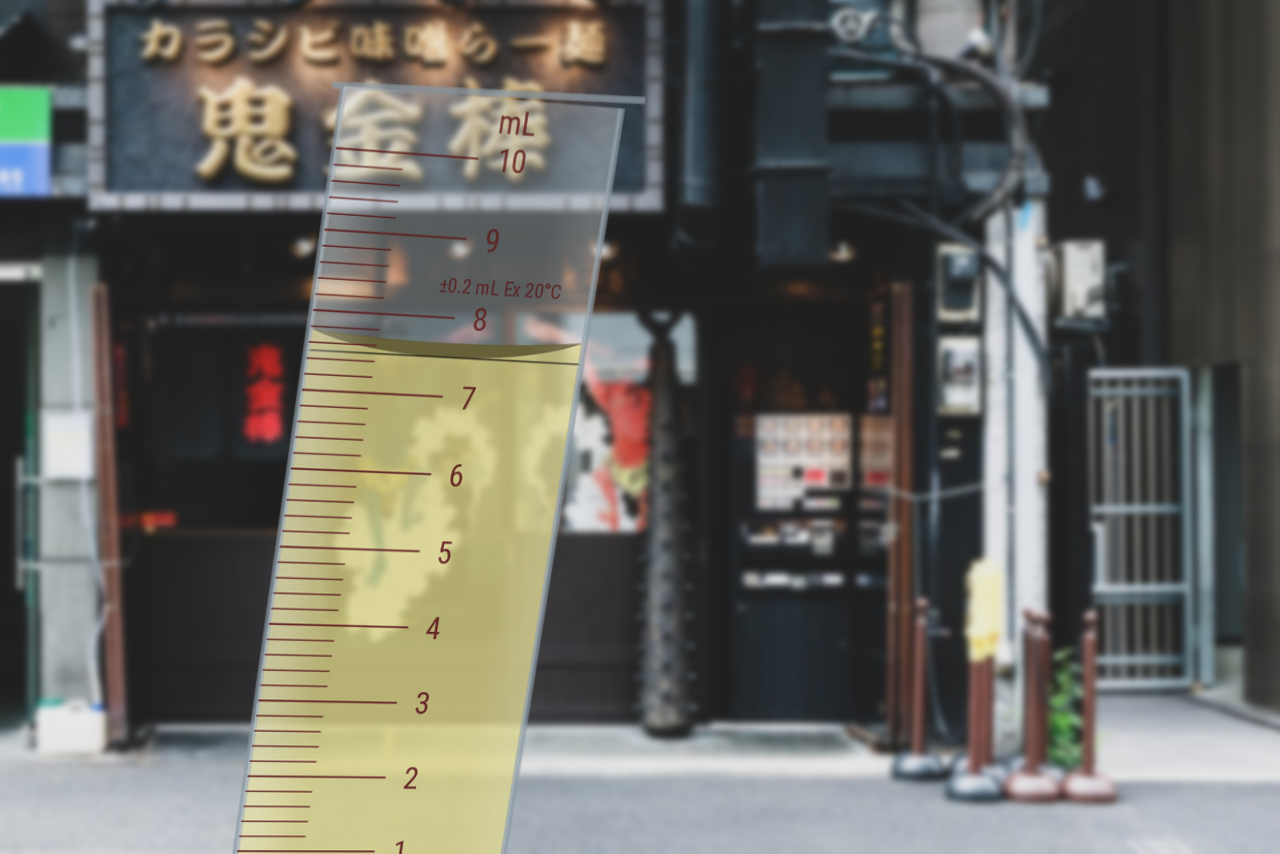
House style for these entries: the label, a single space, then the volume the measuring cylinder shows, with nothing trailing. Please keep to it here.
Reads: 7.5 mL
